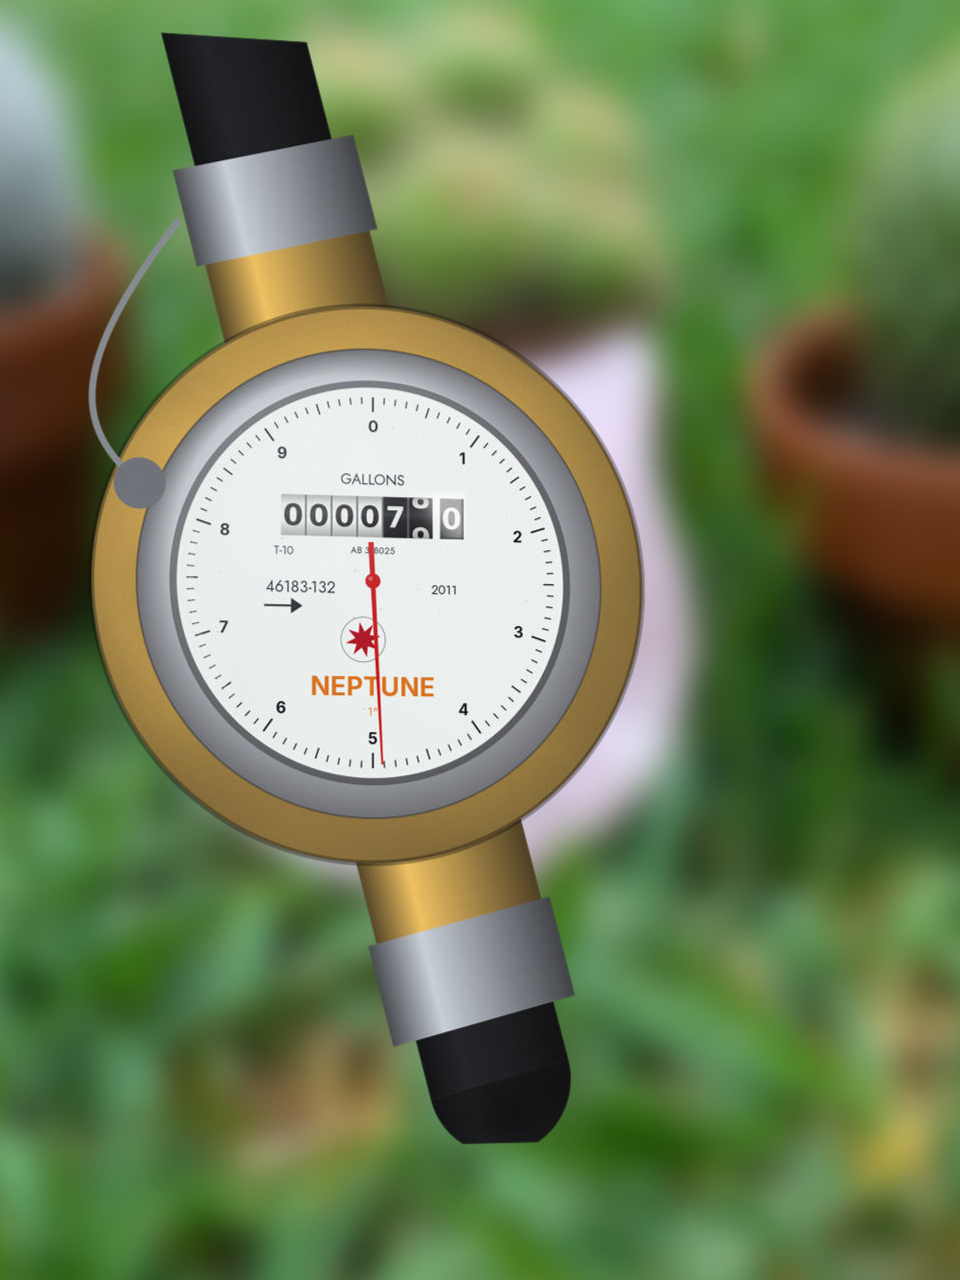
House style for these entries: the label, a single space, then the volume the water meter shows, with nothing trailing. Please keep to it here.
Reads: 784.9 gal
